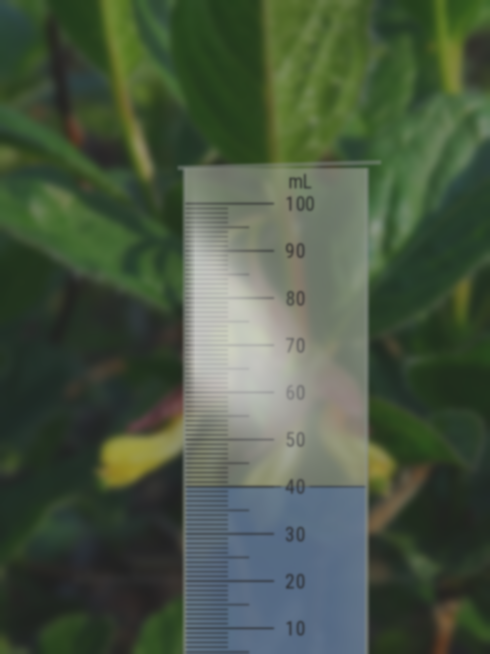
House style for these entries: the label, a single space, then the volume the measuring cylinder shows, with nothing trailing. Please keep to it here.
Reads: 40 mL
